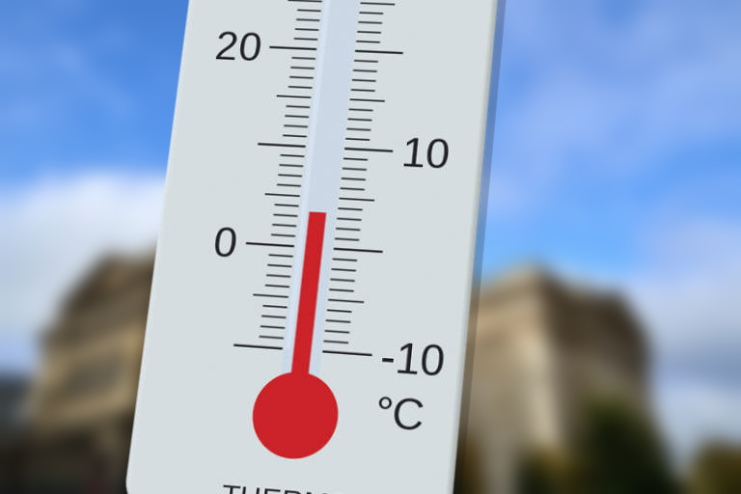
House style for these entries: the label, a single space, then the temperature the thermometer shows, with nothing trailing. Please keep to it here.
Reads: 3.5 °C
